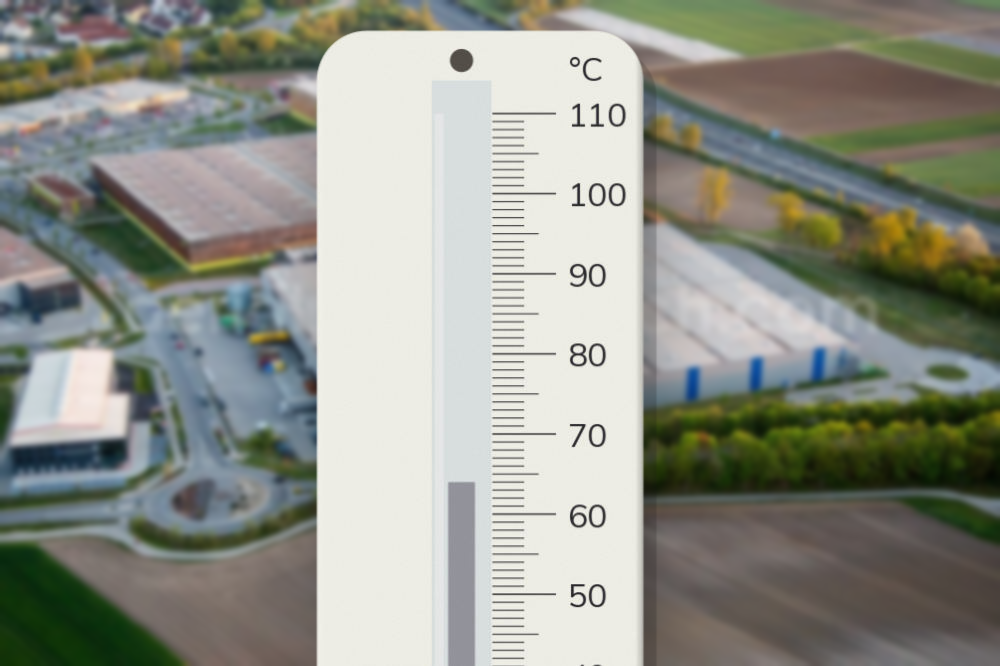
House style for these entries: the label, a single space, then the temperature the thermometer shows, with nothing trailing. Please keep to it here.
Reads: 64 °C
